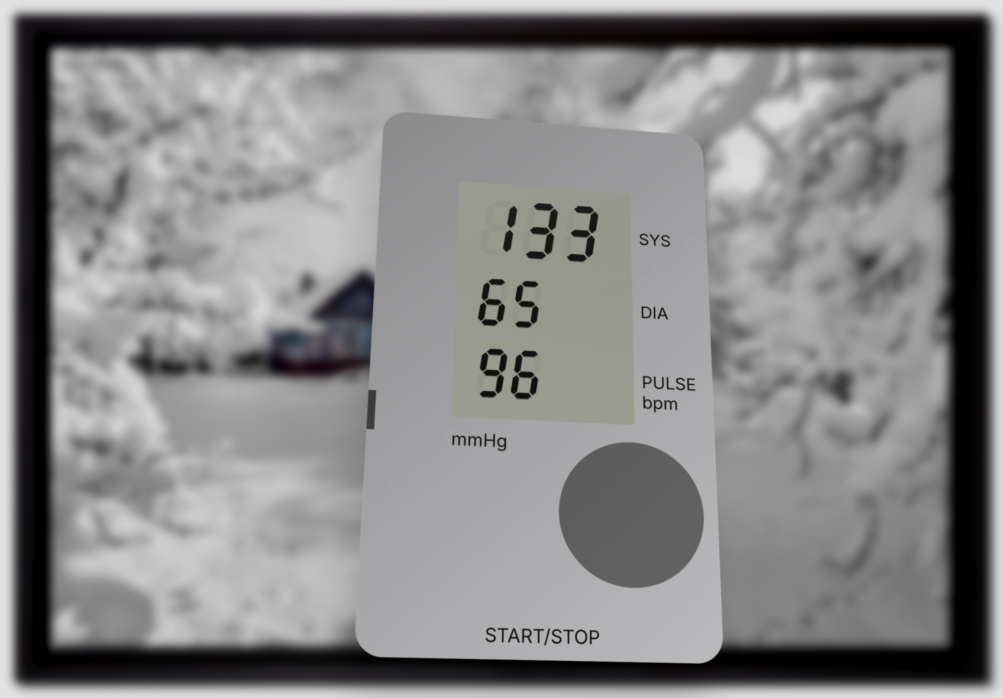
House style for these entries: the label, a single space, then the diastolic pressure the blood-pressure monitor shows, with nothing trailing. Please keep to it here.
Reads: 65 mmHg
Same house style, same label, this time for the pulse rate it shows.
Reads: 96 bpm
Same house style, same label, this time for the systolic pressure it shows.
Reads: 133 mmHg
